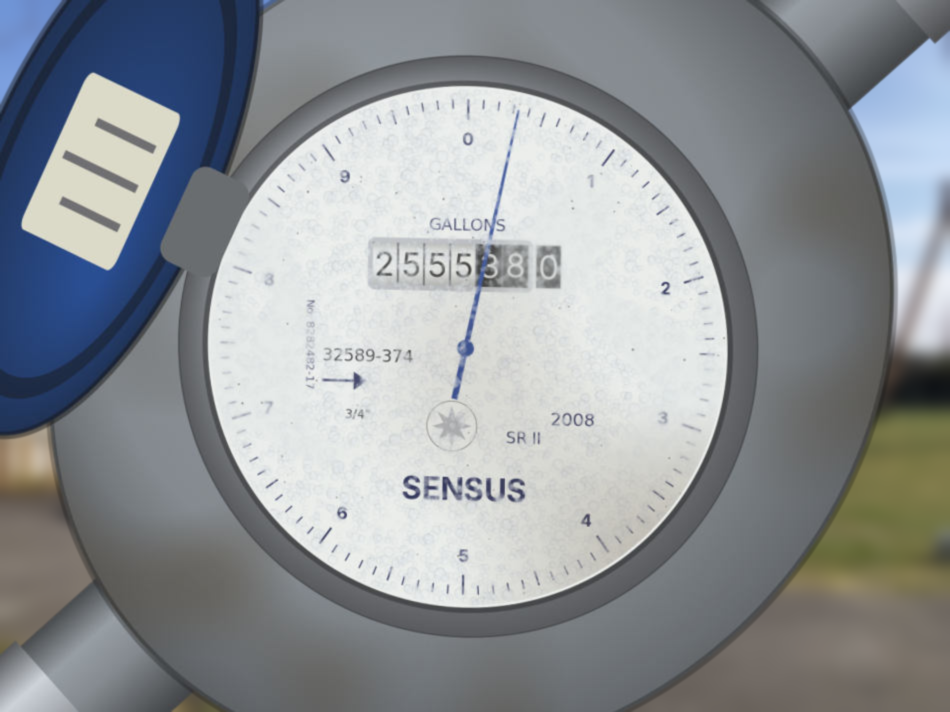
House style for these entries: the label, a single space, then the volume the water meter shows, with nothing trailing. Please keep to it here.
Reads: 2555380.3 gal
